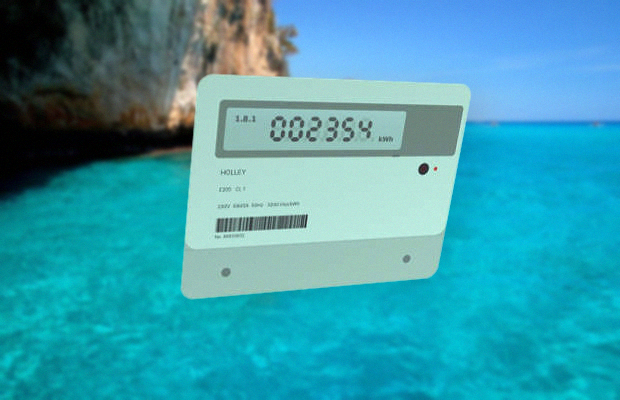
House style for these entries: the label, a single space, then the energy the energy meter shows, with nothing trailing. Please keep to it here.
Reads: 2354 kWh
